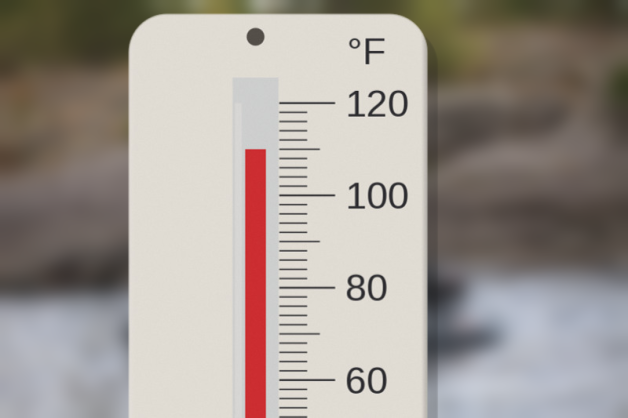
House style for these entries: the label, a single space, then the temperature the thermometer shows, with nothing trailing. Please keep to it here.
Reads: 110 °F
